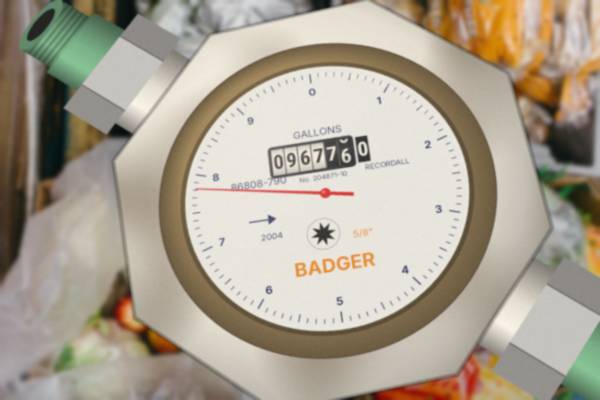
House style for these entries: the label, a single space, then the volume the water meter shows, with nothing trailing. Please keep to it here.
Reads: 967757.8 gal
